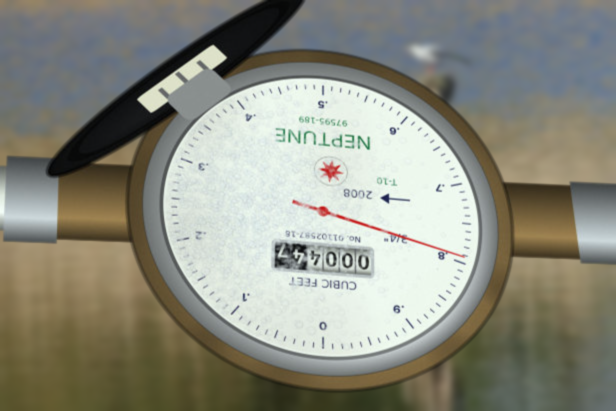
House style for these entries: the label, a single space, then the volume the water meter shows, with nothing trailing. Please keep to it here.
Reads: 446.79 ft³
